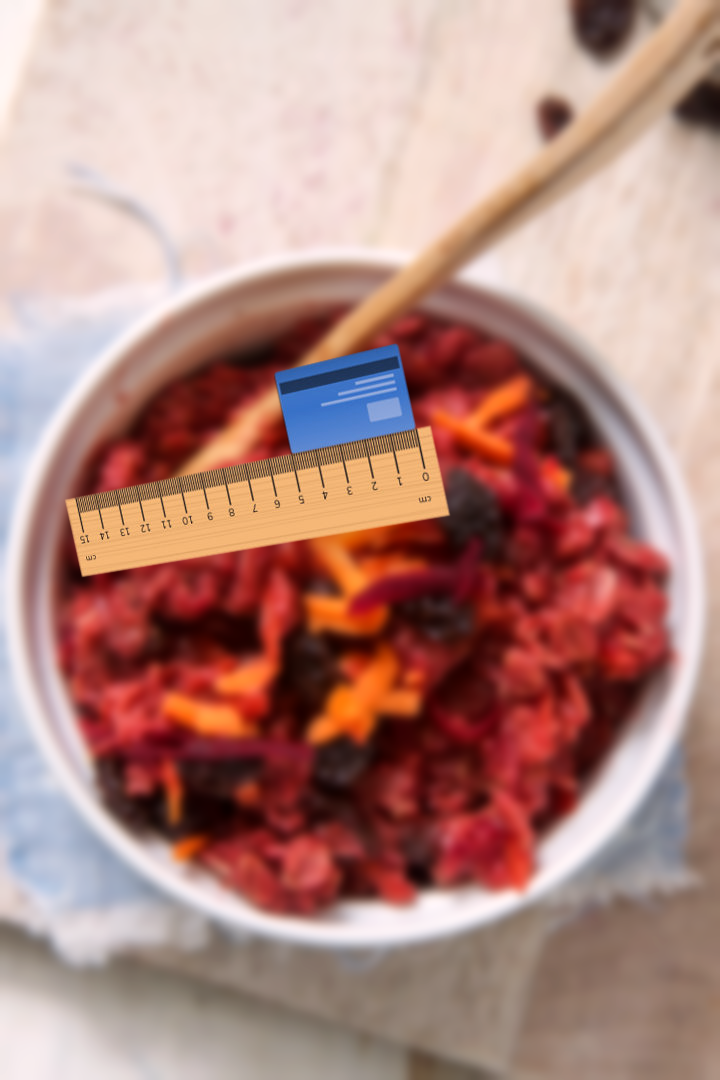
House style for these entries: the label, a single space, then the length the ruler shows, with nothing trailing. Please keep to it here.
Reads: 5 cm
